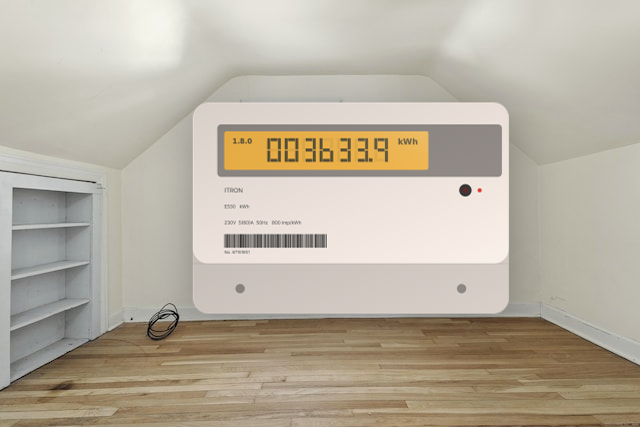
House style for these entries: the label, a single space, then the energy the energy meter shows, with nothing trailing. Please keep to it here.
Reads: 3633.9 kWh
